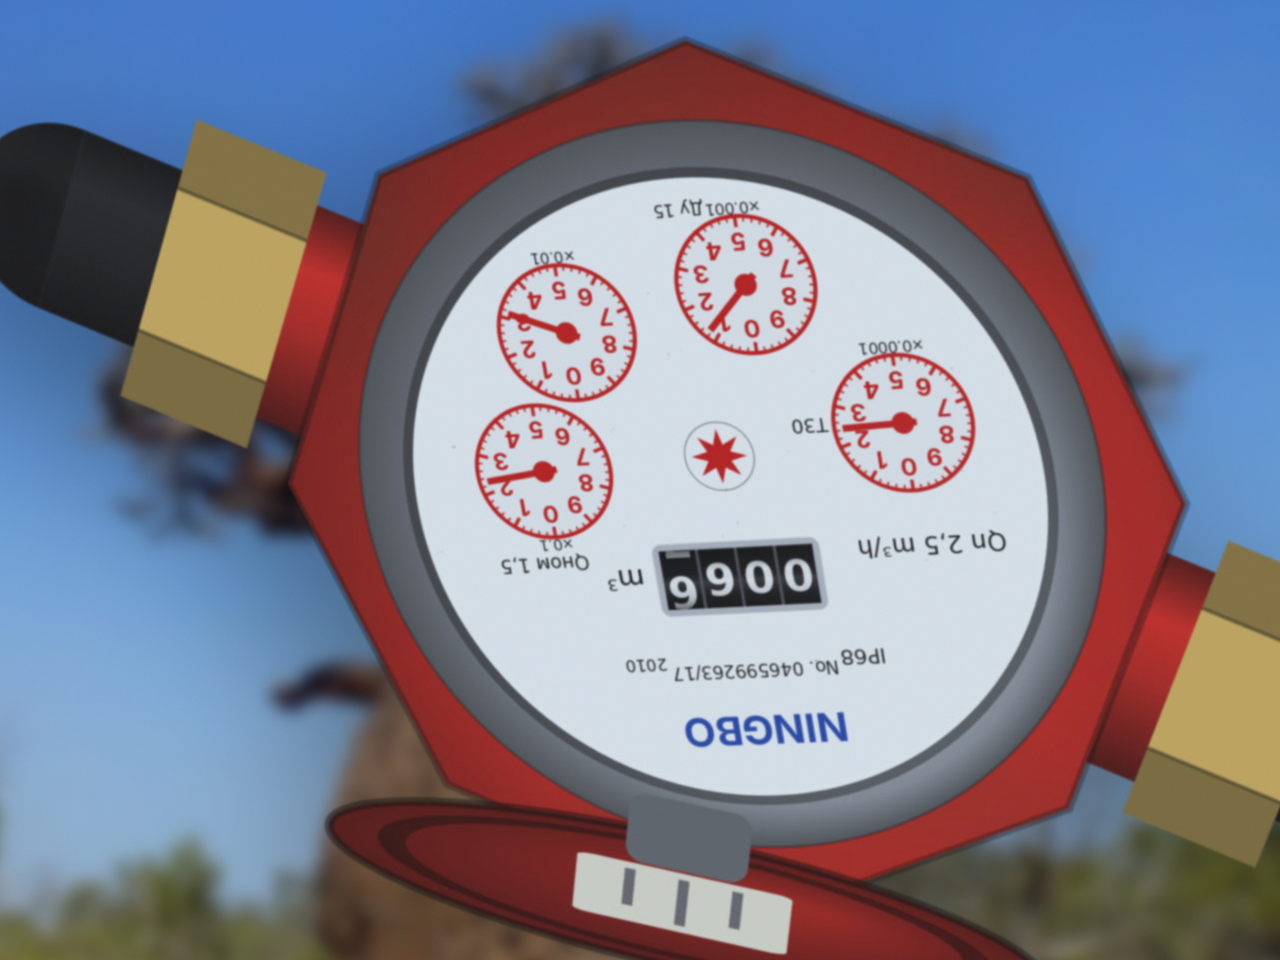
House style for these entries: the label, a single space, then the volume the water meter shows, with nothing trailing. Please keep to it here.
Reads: 66.2312 m³
